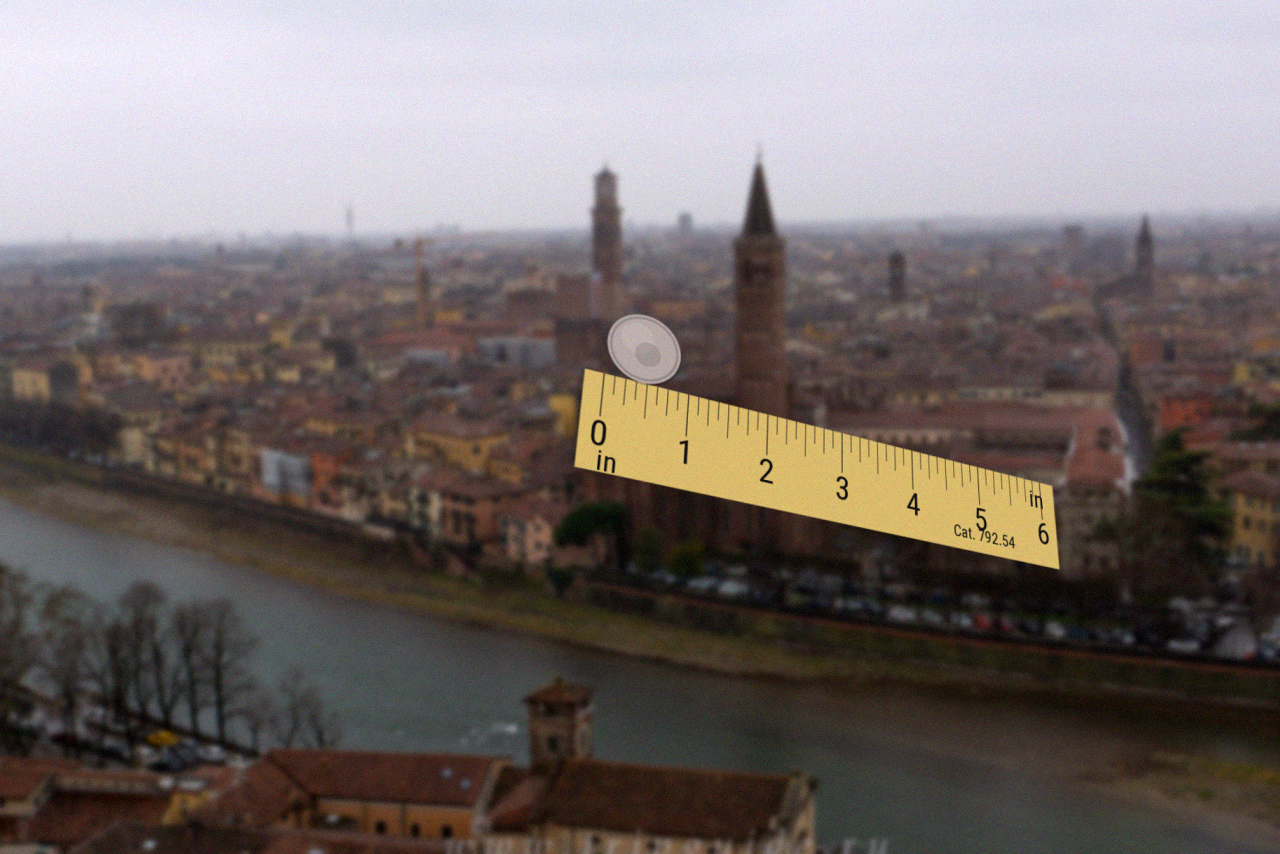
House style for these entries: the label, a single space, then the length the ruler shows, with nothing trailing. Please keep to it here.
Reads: 0.875 in
